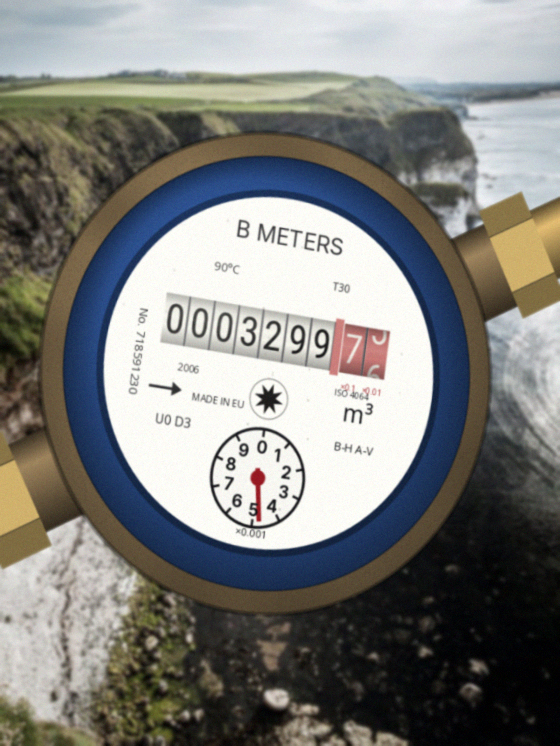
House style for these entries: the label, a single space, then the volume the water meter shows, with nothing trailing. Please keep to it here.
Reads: 3299.754 m³
